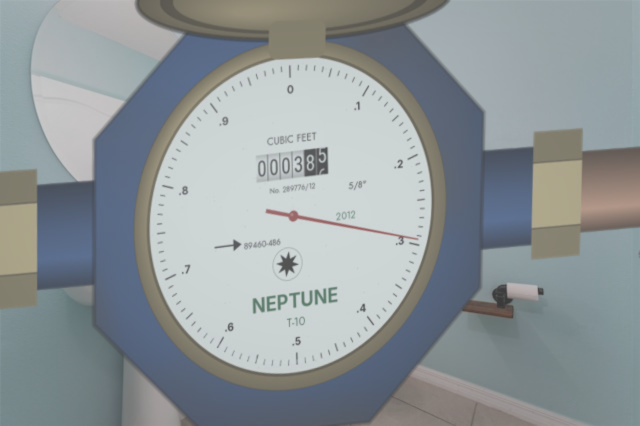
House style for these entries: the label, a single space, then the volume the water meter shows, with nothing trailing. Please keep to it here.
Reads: 385.29 ft³
